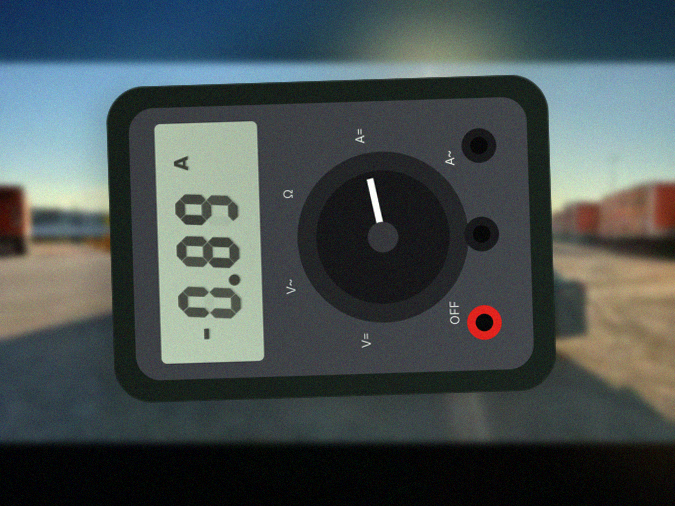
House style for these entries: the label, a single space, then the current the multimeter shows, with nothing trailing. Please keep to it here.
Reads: -0.89 A
